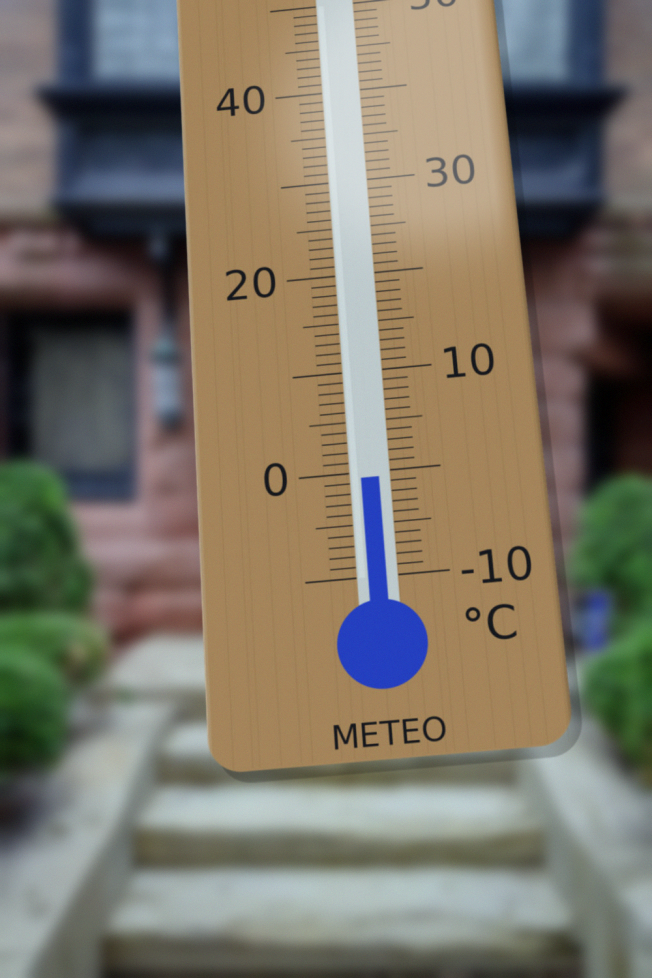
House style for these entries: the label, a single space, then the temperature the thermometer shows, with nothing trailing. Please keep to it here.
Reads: -0.5 °C
